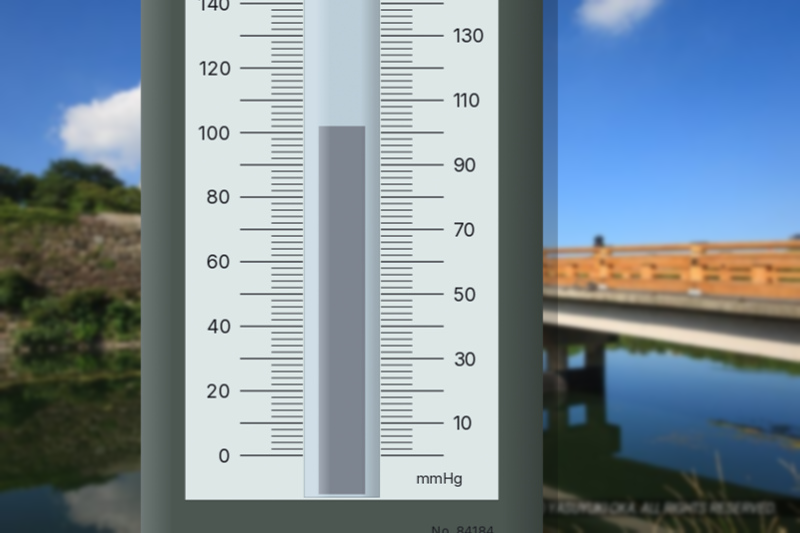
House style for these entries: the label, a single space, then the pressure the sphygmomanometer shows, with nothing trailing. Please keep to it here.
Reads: 102 mmHg
